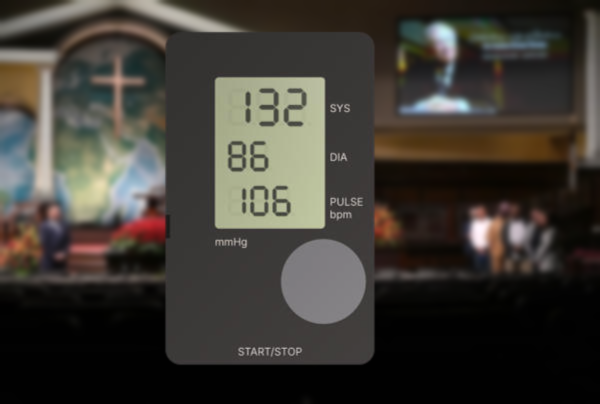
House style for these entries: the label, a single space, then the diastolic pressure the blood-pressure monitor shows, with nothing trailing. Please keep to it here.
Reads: 86 mmHg
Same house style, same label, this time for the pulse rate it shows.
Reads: 106 bpm
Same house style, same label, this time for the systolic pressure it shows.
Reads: 132 mmHg
